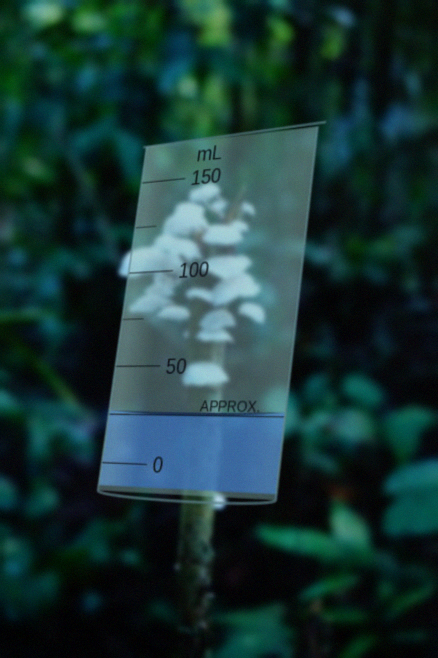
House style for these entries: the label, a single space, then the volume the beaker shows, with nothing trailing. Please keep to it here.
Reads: 25 mL
